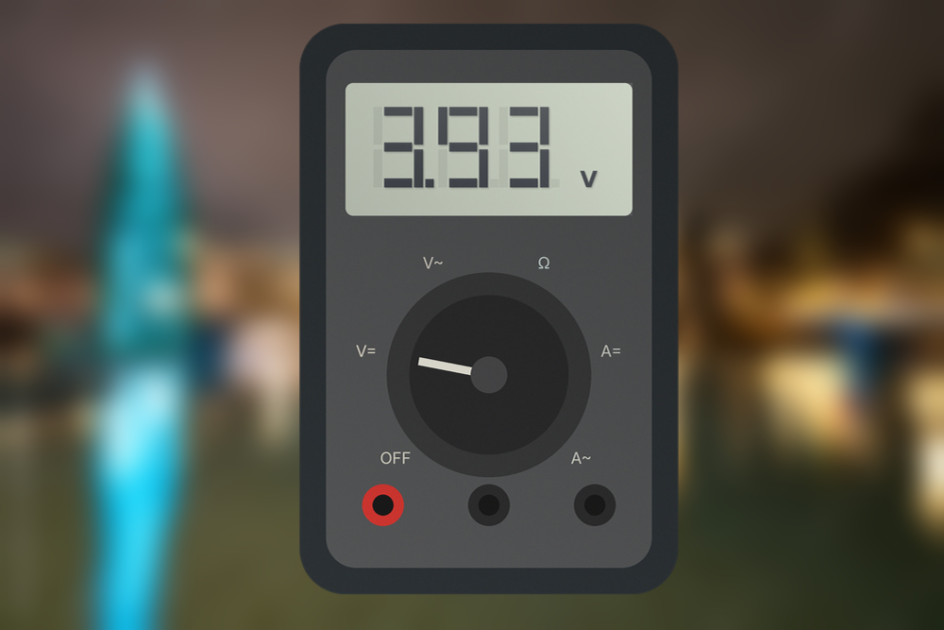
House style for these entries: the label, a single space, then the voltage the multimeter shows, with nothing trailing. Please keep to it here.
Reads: 3.93 V
